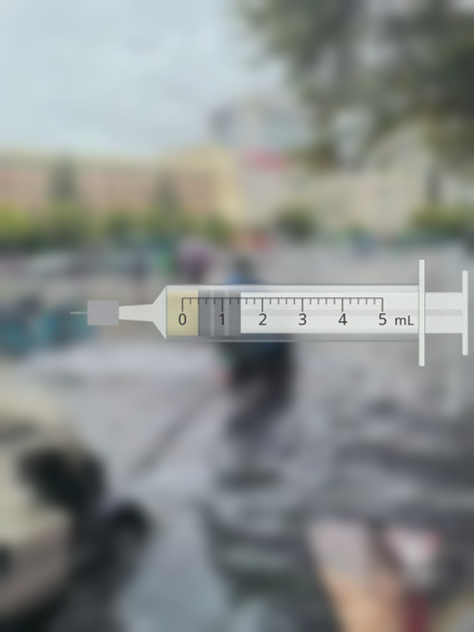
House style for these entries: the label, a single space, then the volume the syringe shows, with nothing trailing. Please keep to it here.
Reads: 0.4 mL
